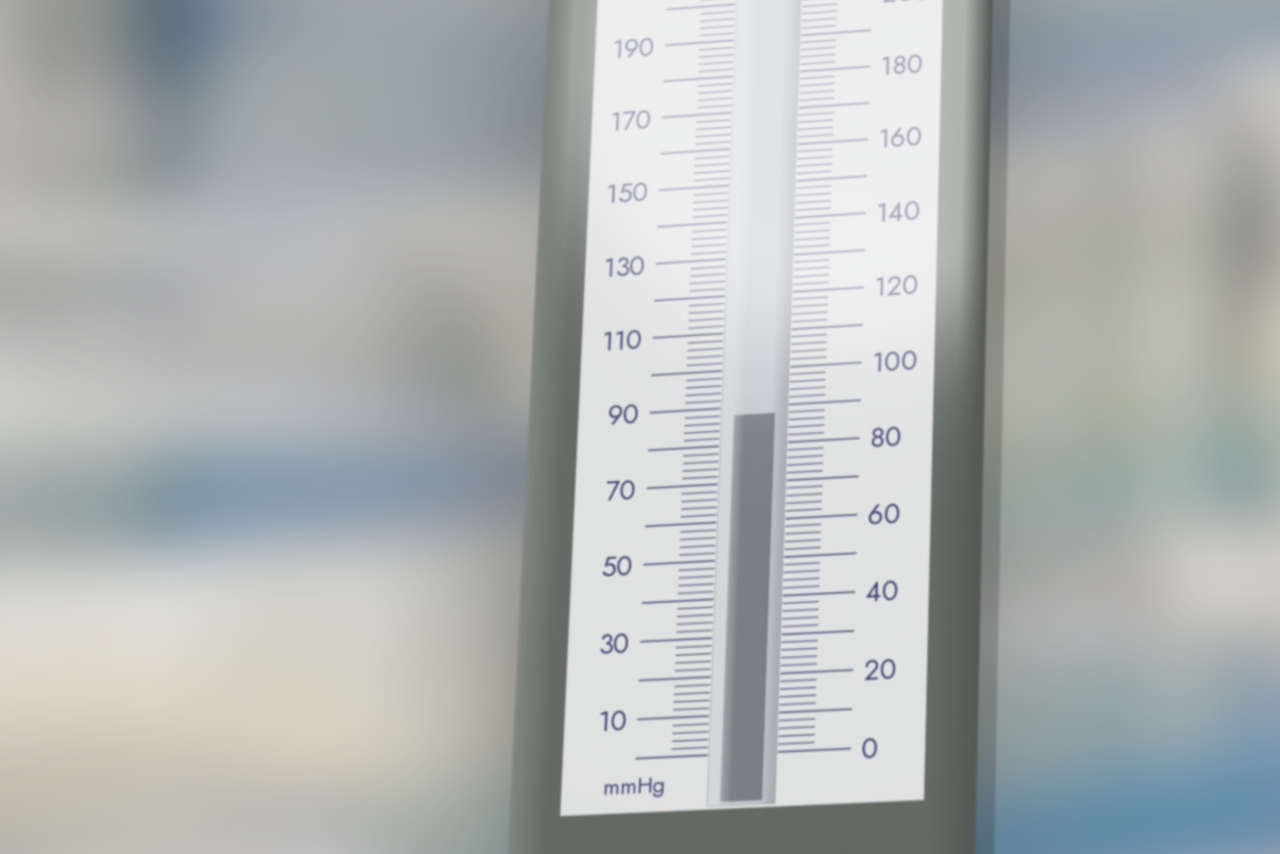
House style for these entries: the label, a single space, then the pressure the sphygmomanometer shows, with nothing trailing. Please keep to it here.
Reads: 88 mmHg
